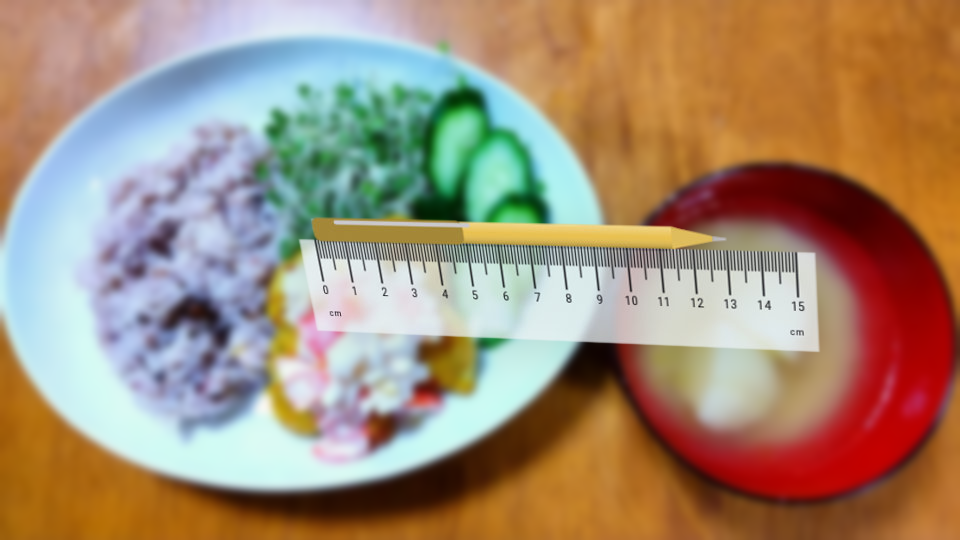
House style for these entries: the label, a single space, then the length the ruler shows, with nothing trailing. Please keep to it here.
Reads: 13 cm
